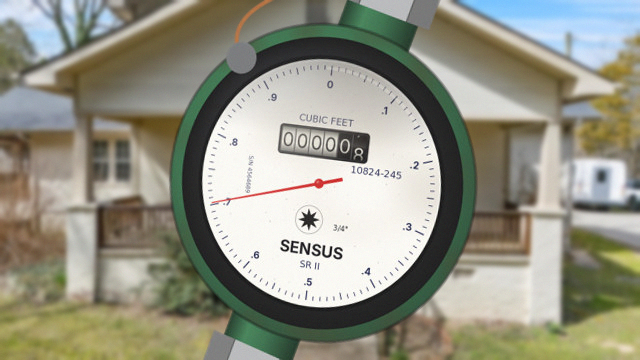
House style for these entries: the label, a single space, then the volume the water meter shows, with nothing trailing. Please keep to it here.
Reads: 7.70 ft³
